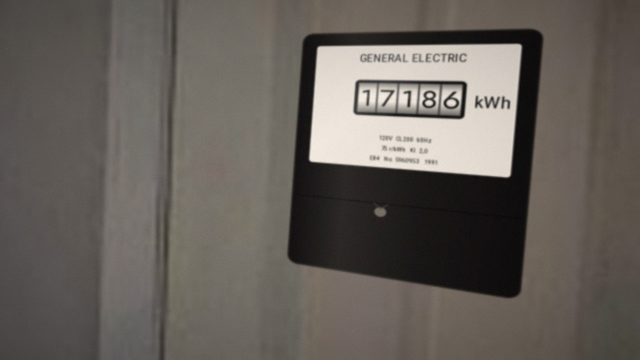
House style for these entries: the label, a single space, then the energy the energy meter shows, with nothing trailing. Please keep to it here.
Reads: 17186 kWh
